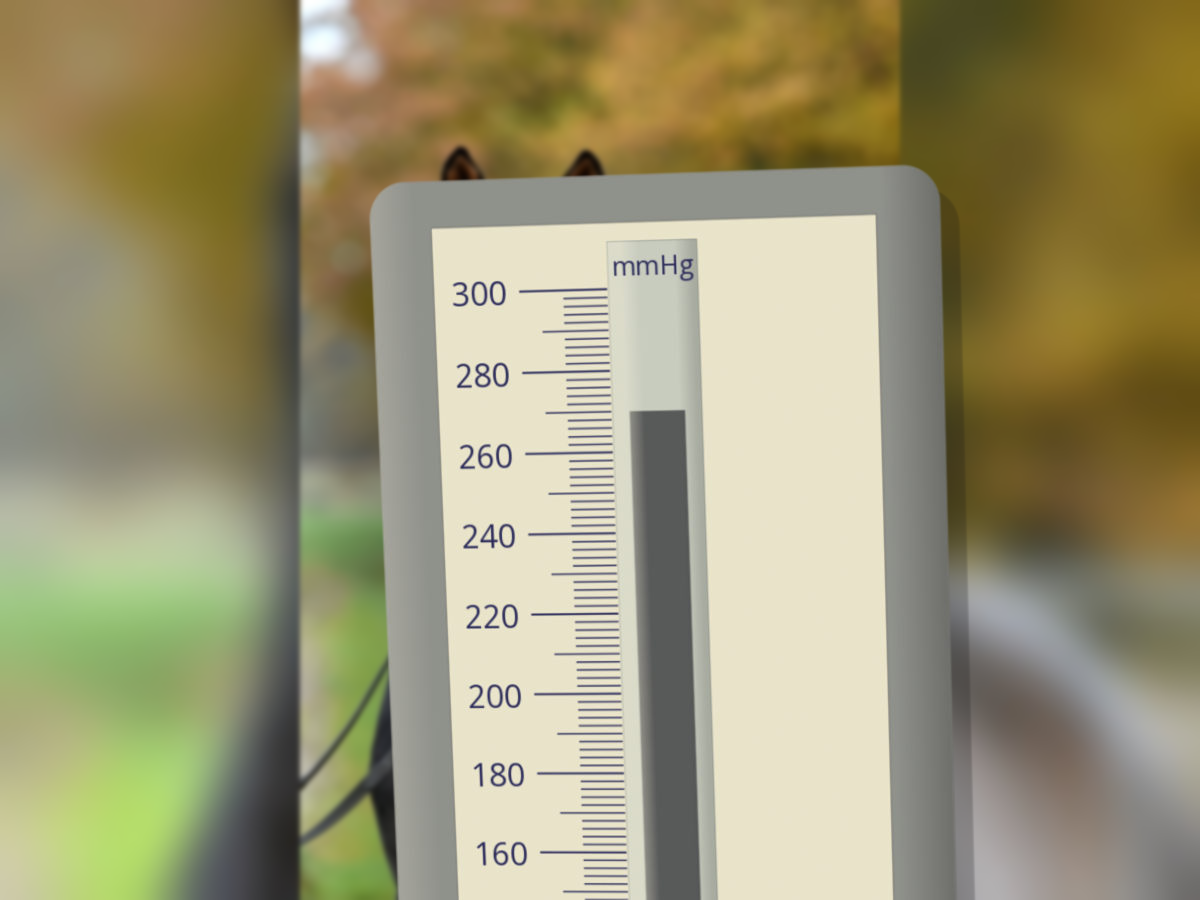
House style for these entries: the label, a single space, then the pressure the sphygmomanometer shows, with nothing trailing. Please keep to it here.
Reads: 270 mmHg
